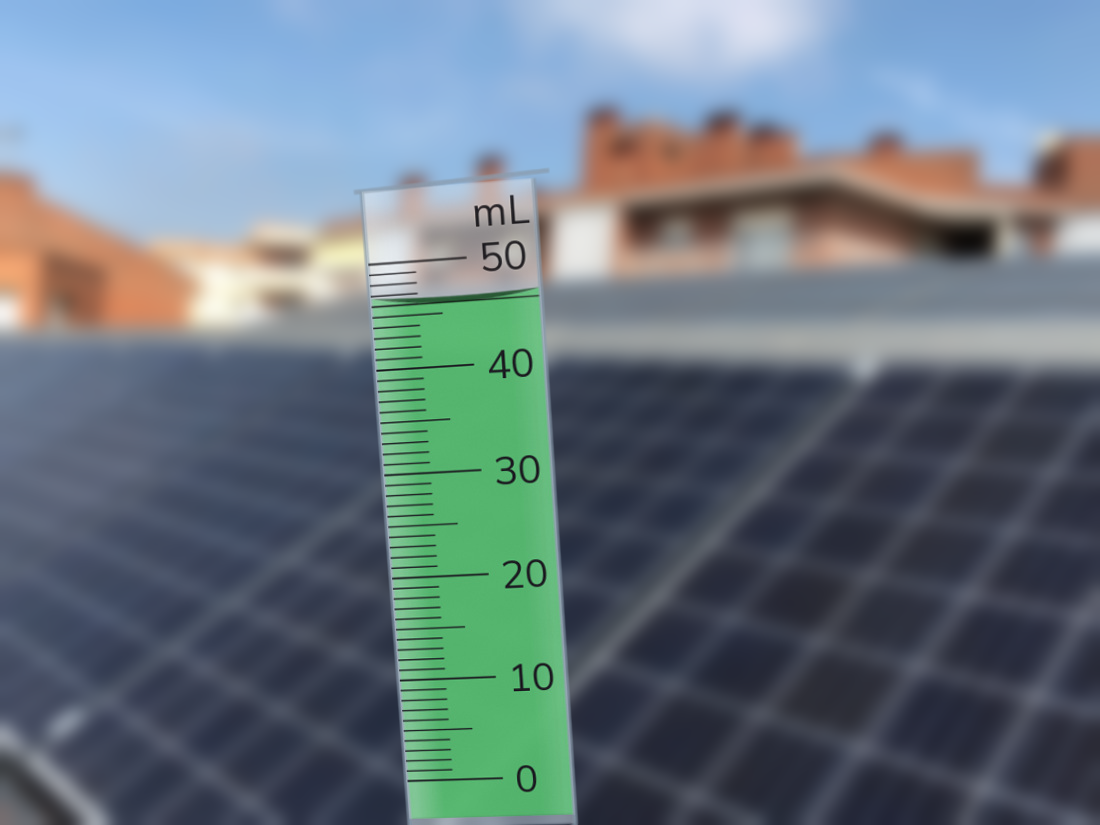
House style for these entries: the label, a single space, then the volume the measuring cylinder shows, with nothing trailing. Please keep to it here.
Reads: 46 mL
